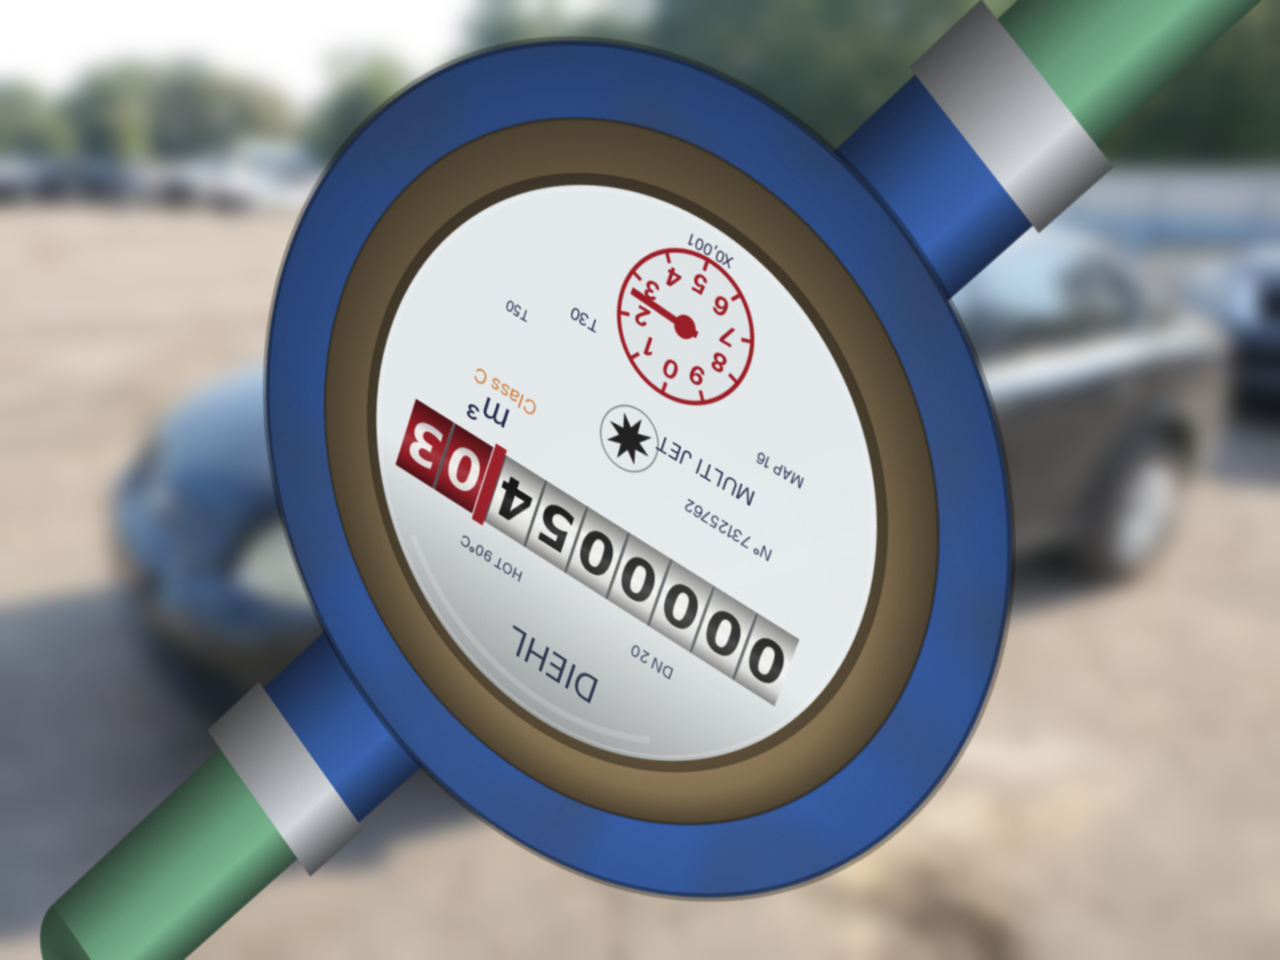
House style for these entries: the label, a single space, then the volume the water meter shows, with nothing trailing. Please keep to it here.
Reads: 54.032 m³
